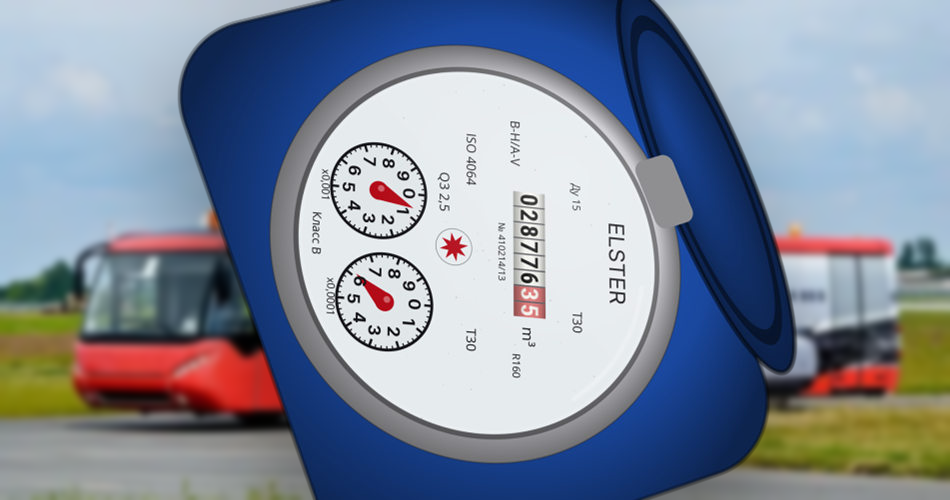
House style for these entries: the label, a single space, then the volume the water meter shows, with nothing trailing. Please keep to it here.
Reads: 28776.3506 m³
